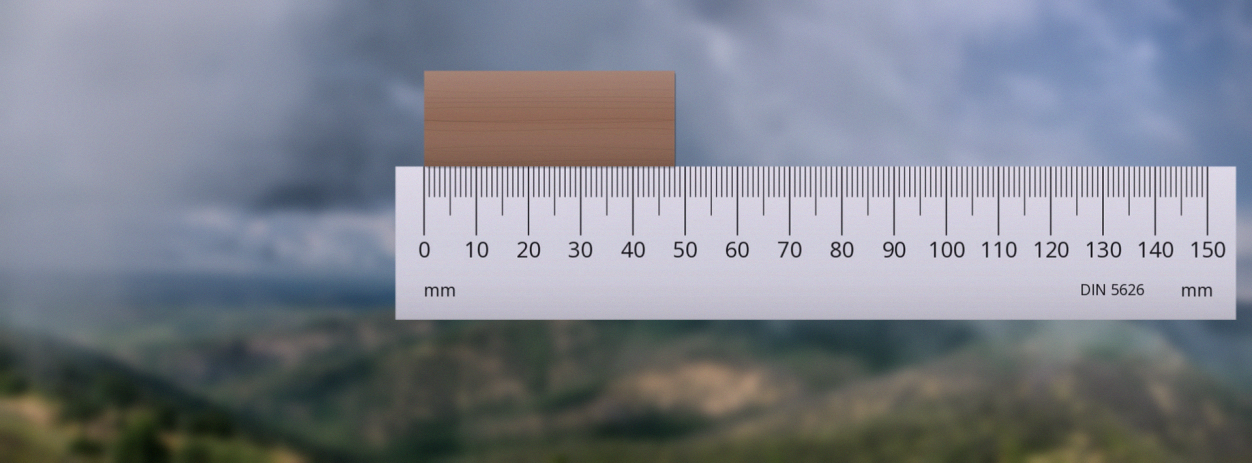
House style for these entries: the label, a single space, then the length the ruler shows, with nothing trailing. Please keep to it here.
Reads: 48 mm
